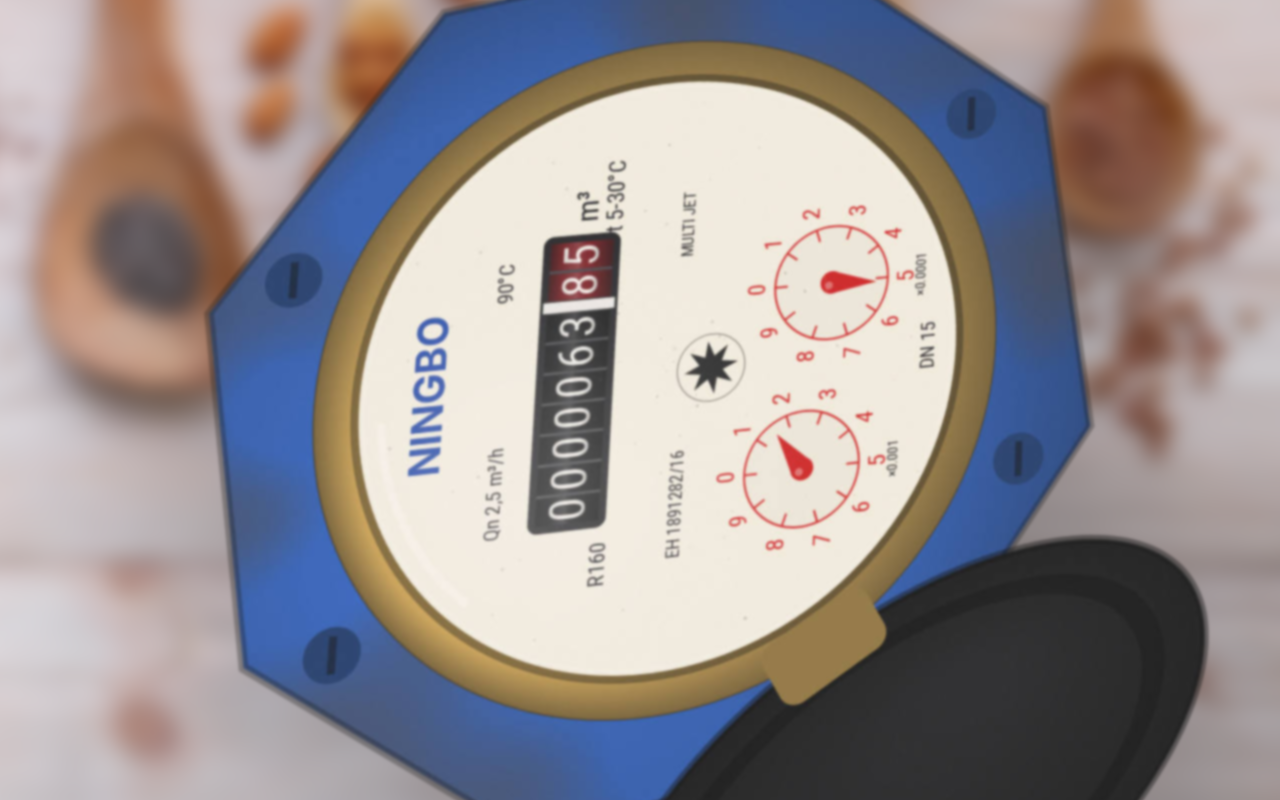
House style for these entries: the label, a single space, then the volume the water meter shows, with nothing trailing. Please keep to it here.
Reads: 63.8515 m³
